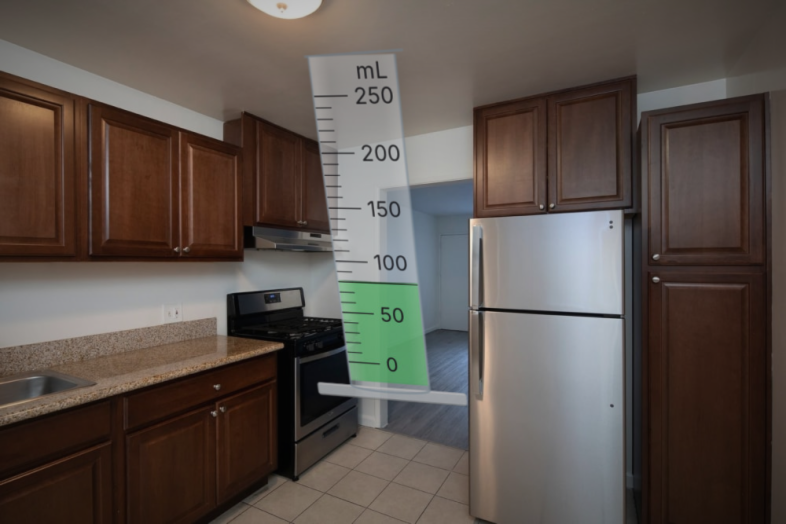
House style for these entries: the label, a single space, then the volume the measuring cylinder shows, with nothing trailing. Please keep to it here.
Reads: 80 mL
